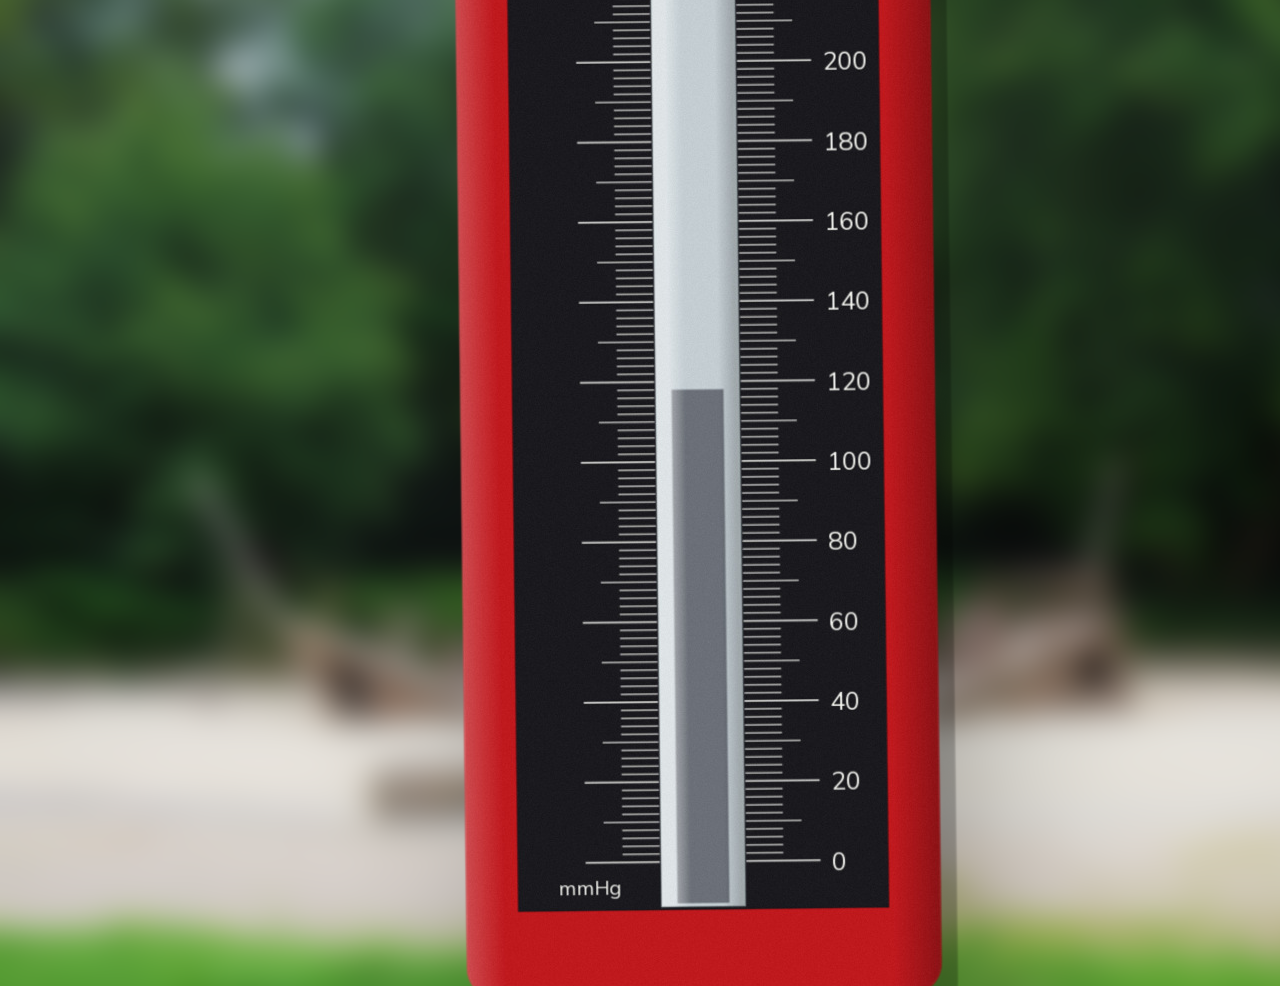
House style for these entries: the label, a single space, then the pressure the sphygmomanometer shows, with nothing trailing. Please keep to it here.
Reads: 118 mmHg
